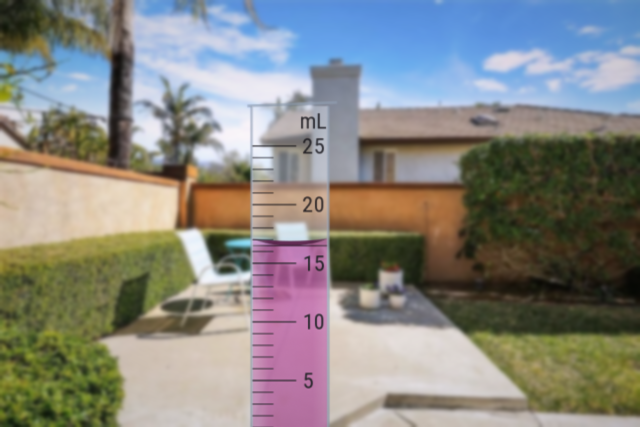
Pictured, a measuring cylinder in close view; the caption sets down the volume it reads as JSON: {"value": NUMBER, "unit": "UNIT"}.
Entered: {"value": 16.5, "unit": "mL"}
